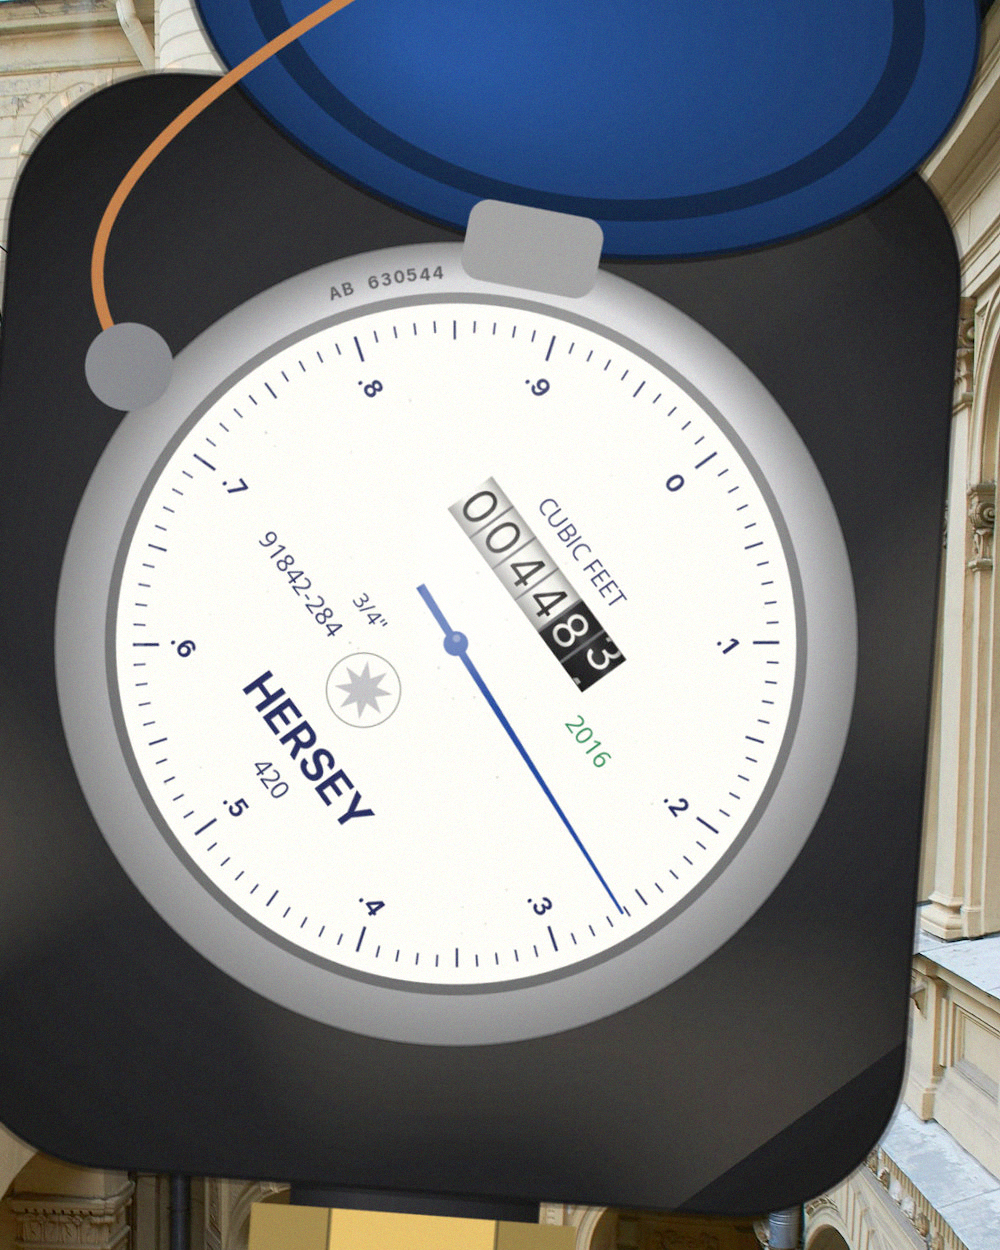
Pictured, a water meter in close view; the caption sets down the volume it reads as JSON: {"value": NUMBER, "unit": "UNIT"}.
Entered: {"value": 4483.26, "unit": "ft³"}
